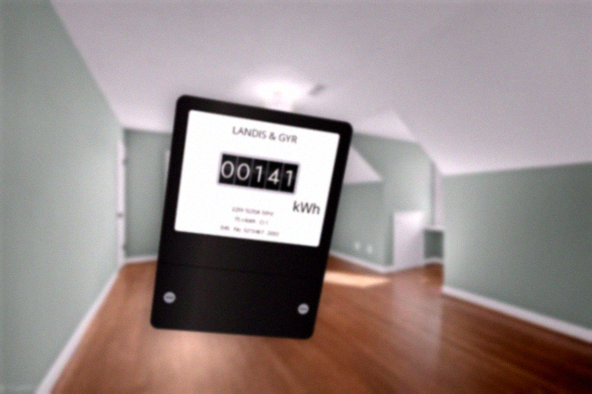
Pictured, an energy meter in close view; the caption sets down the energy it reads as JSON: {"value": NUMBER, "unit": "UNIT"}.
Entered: {"value": 141, "unit": "kWh"}
